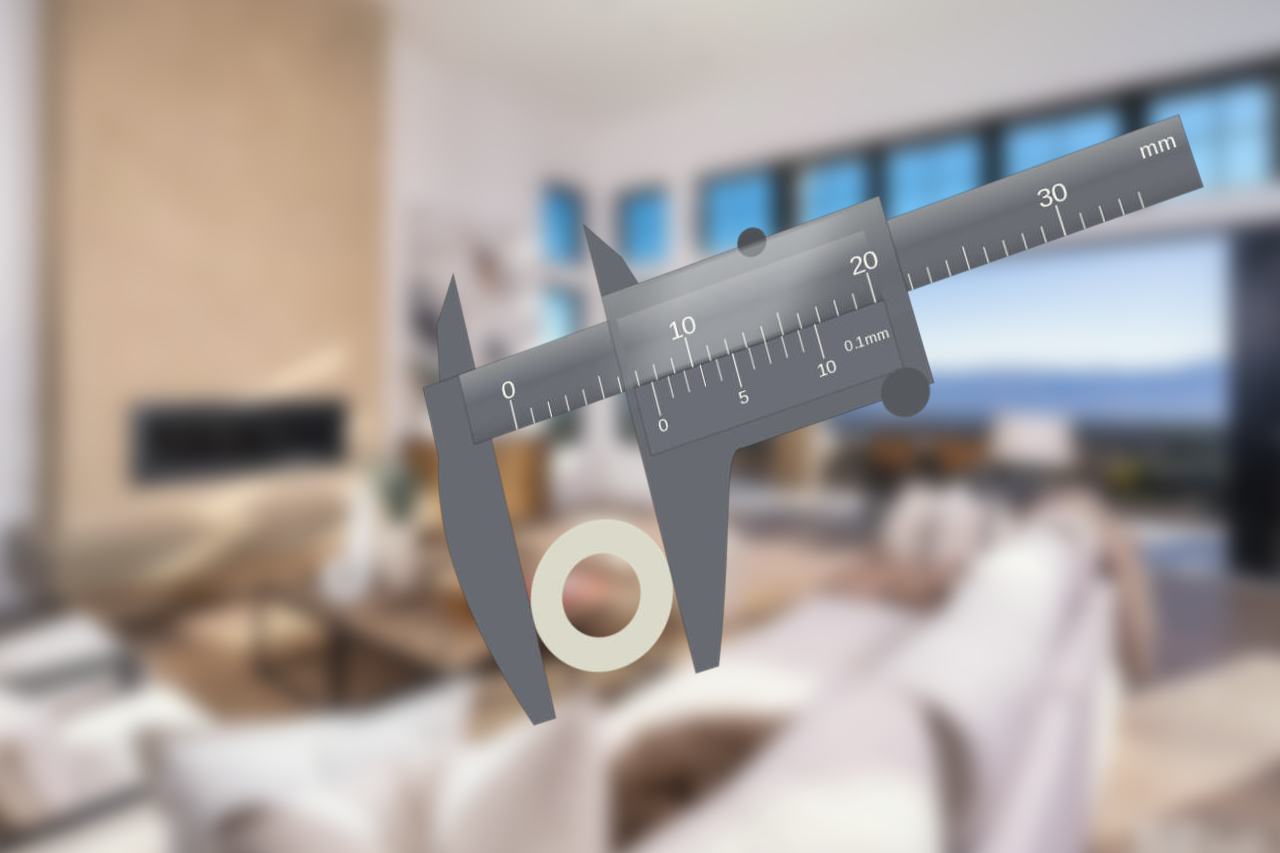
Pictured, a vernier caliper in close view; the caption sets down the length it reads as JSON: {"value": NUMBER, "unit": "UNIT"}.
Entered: {"value": 7.7, "unit": "mm"}
